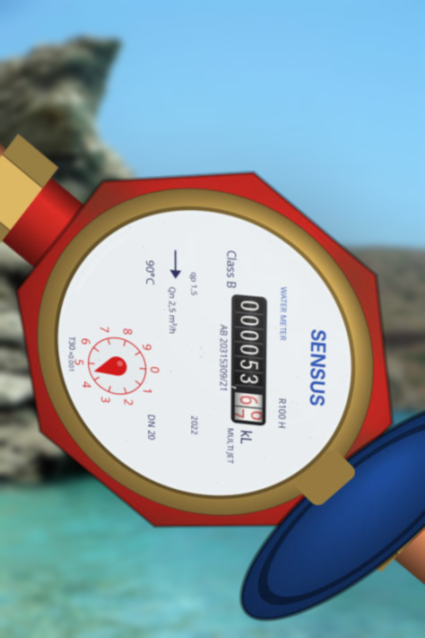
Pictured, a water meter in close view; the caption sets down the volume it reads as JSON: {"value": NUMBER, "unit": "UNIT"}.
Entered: {"value": 53.664, "unit": "kL"}
